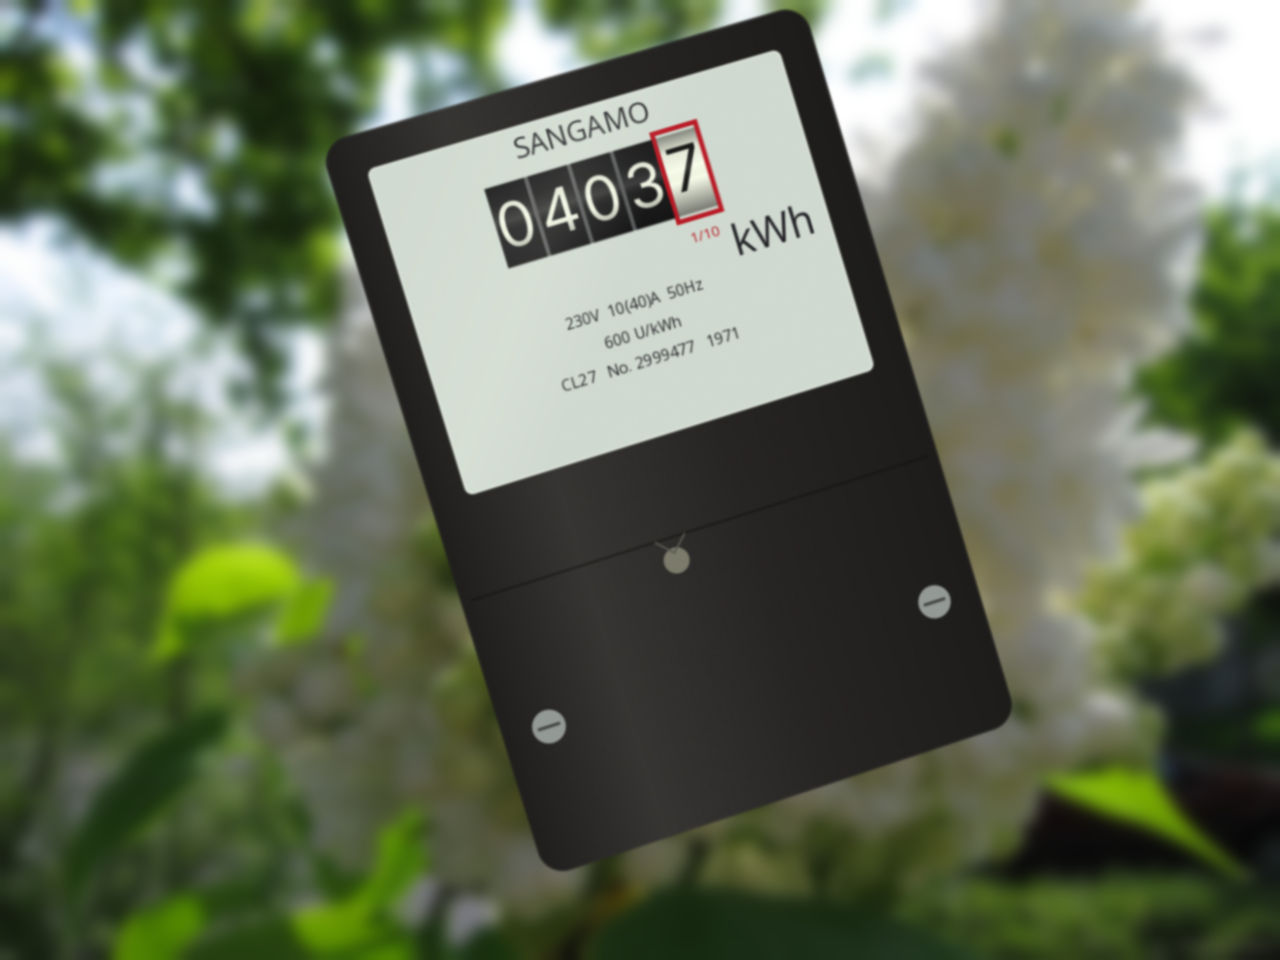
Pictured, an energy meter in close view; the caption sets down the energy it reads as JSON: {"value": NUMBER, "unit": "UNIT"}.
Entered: {"value": 403.7, "unit": "kWh"}
